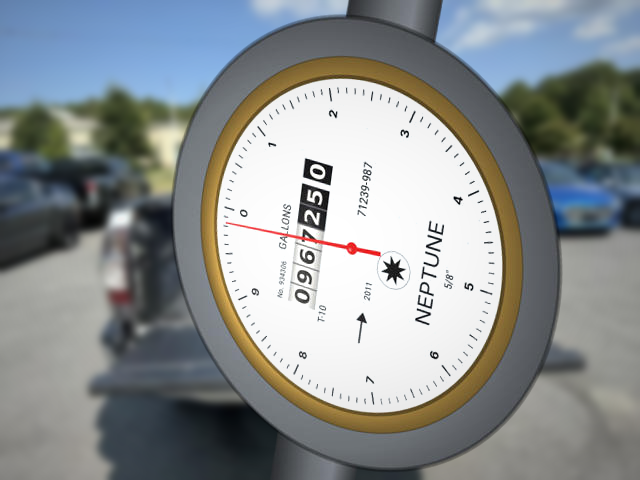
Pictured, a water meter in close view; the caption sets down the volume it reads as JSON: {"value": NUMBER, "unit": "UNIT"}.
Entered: {"value": 967249.8, "unit": "gal"}
